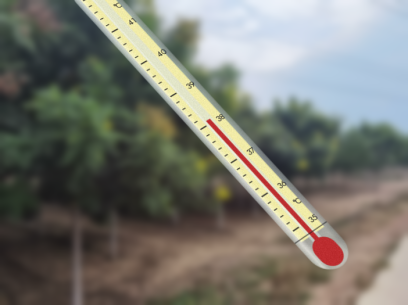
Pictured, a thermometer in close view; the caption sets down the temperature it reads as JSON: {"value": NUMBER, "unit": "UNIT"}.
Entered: {"value": 38.1, "unit": "°C"}
